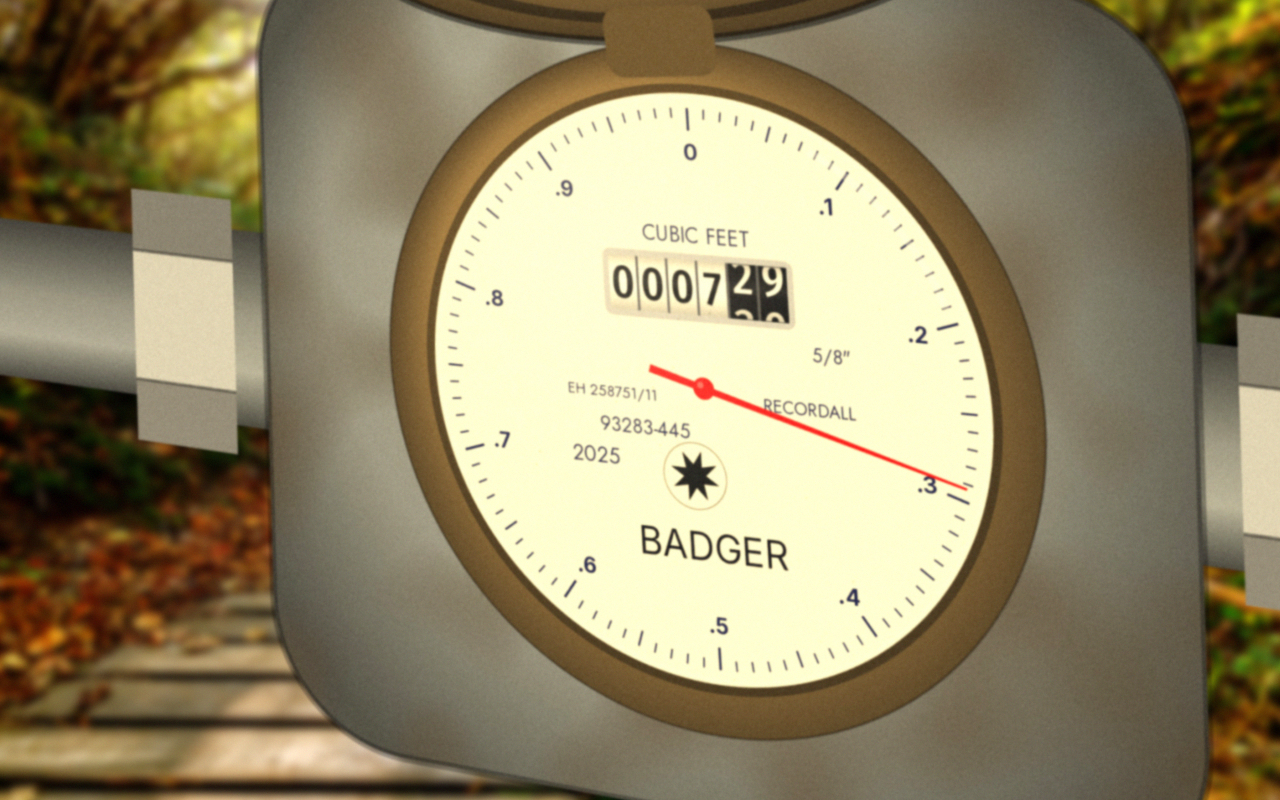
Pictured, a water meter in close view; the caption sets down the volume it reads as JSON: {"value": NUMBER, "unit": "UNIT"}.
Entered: {"value": 729.29, "unit": "ft³"}
